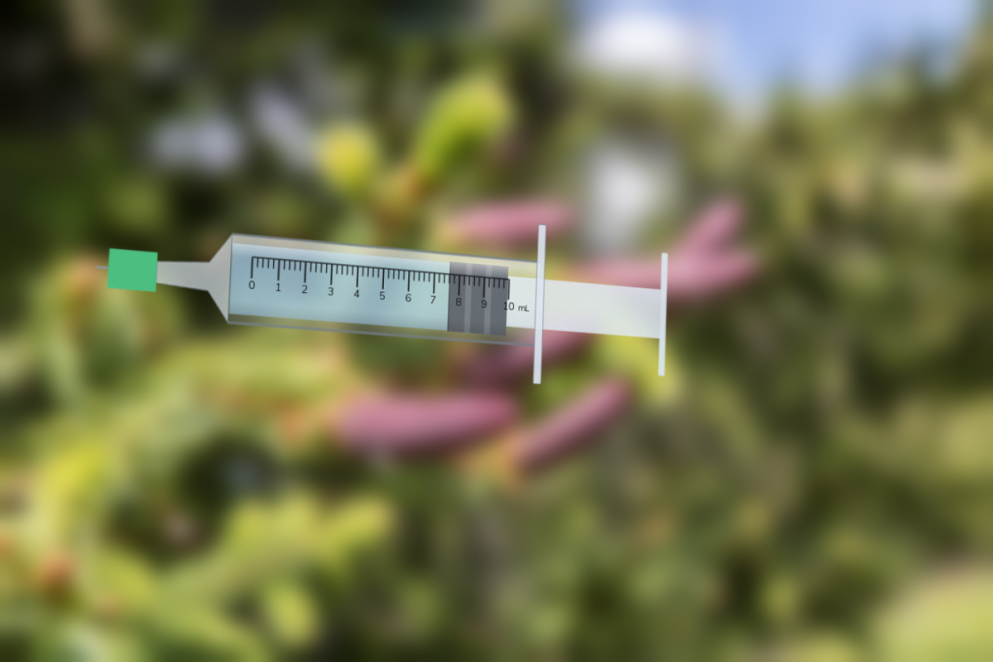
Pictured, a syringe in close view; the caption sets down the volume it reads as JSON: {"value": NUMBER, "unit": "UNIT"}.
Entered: {"value": 7.6, "unit": "mL"}
